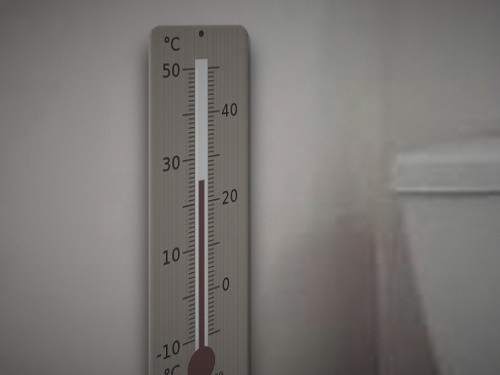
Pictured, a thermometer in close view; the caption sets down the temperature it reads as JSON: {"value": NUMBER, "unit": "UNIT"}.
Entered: {"value": 25, "unit": "°C"}
